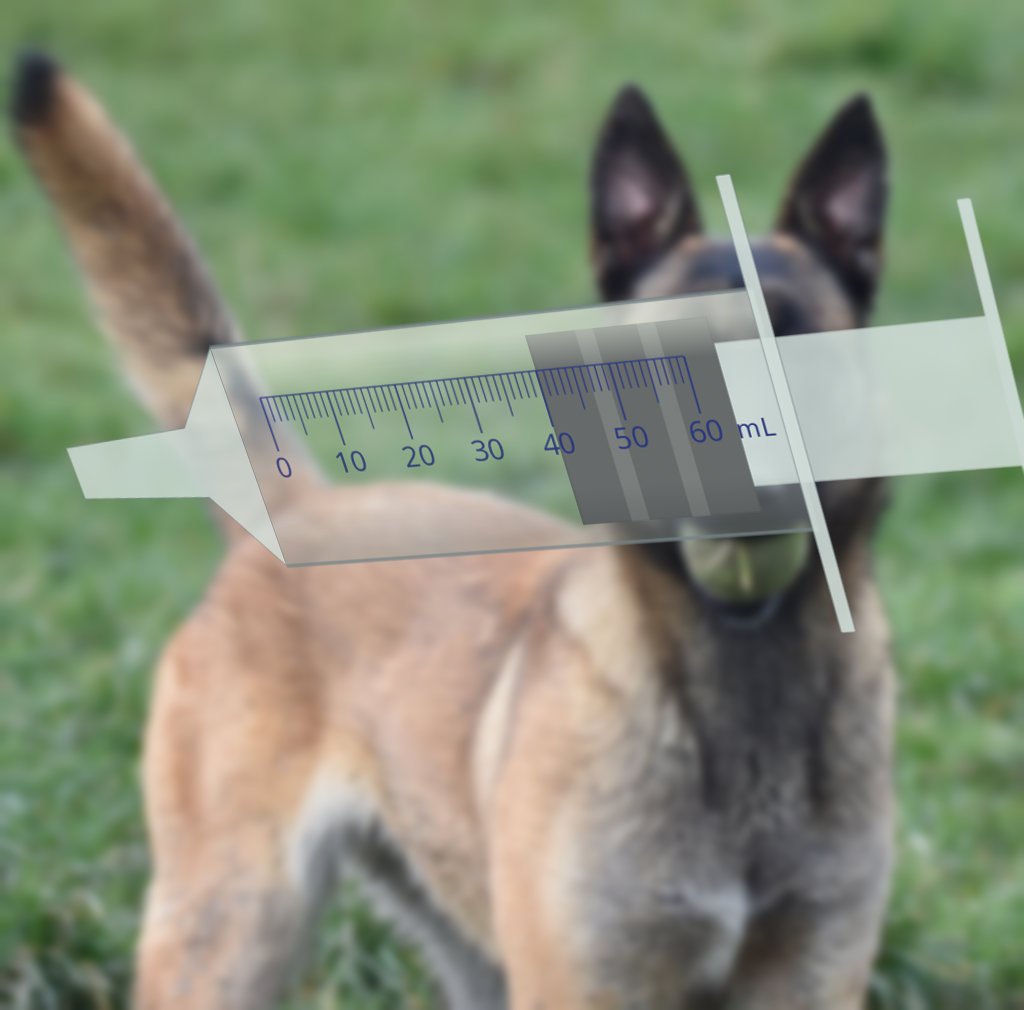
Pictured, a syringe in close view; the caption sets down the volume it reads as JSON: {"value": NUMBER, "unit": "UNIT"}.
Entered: {"value": 40, "unit": "mL"}
